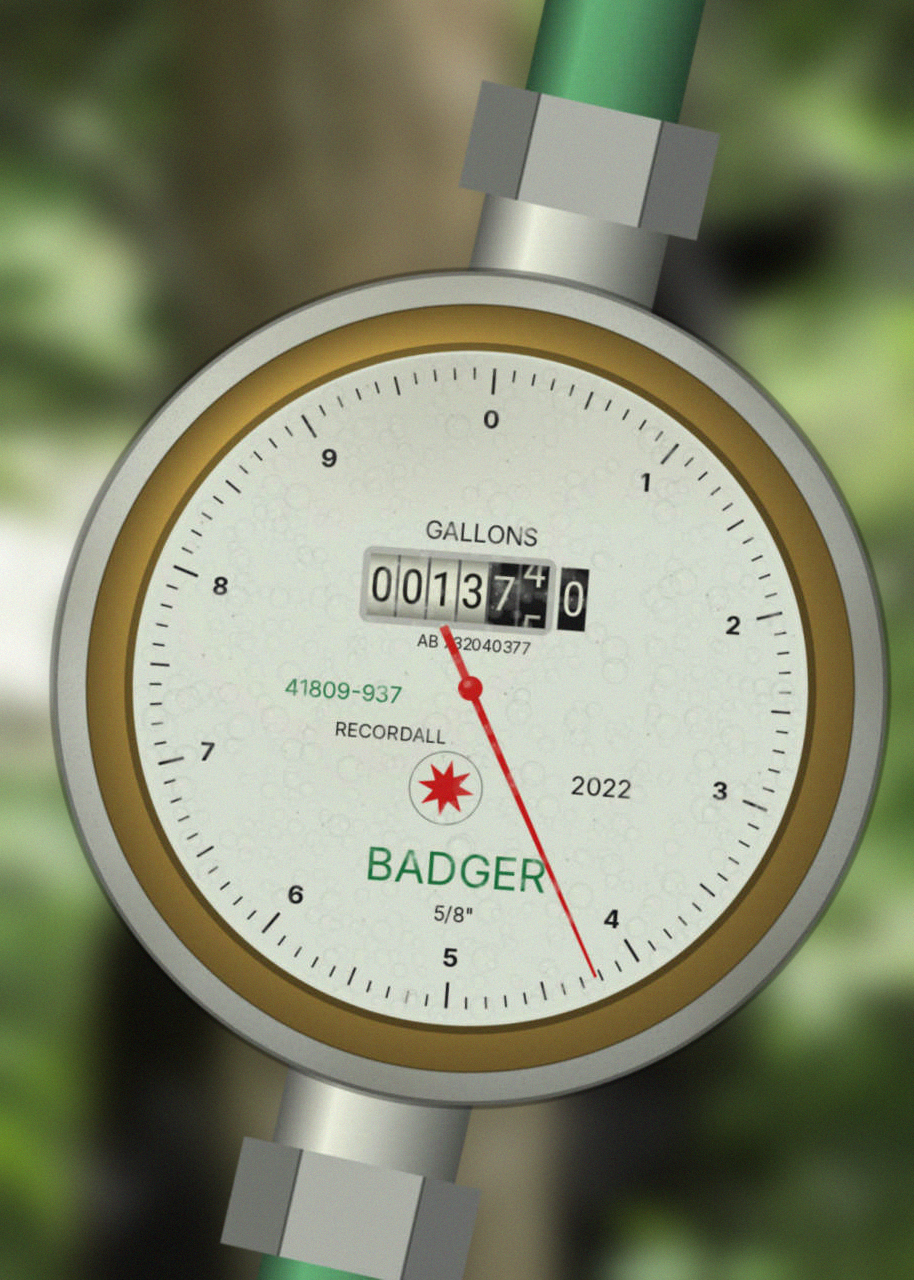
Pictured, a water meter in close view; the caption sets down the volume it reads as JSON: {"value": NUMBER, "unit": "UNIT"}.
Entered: {"value": 13744.2, "unit": "gal"}
